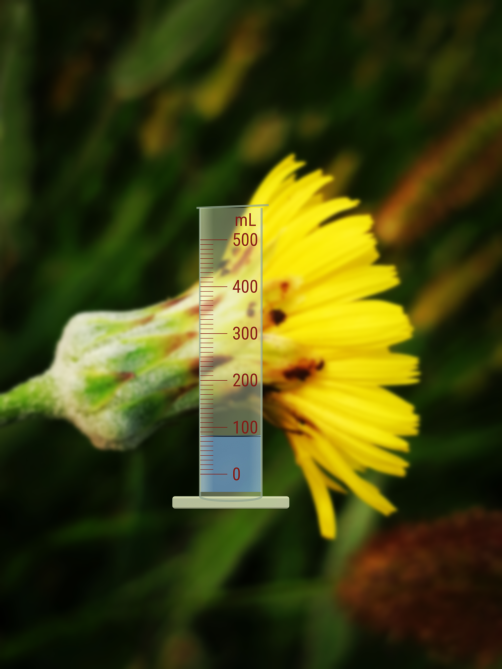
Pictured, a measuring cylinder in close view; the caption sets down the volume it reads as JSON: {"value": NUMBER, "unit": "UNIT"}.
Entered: {"value": 80, "unit": "mL"}
